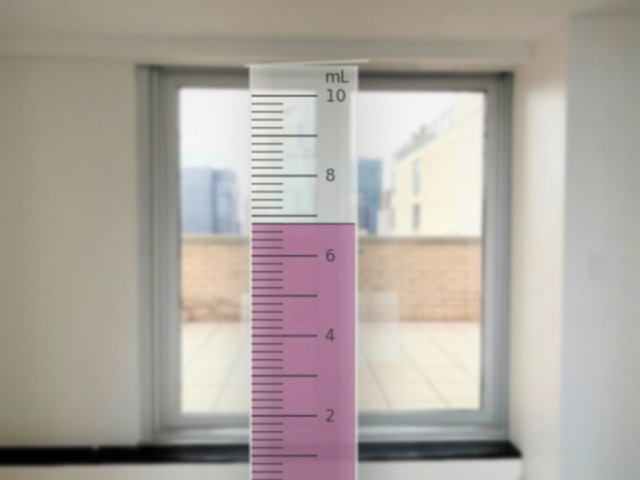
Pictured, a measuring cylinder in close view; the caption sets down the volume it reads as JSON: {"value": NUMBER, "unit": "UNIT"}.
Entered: {"value": 6.8, "unit": "mL"}
